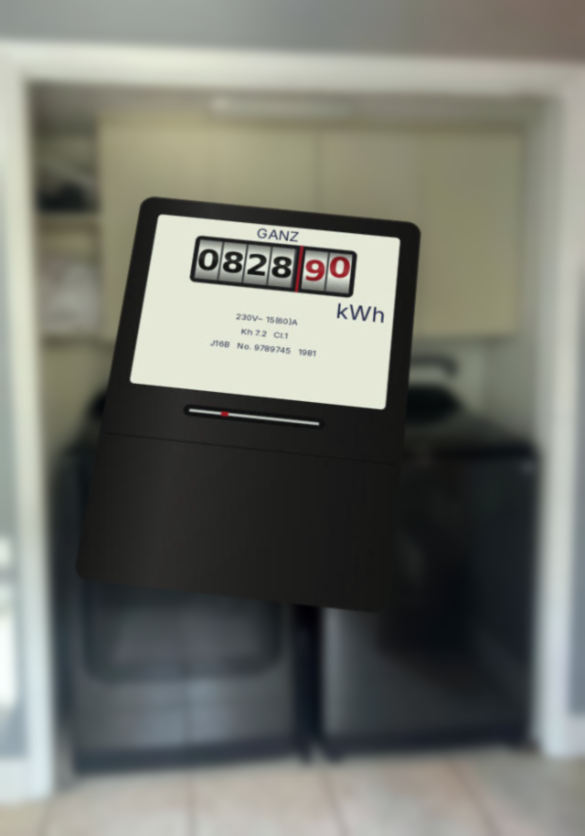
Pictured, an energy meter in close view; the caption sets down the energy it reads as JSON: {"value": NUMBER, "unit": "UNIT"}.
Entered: {"value": 828.90, "unit": "kWh"}
